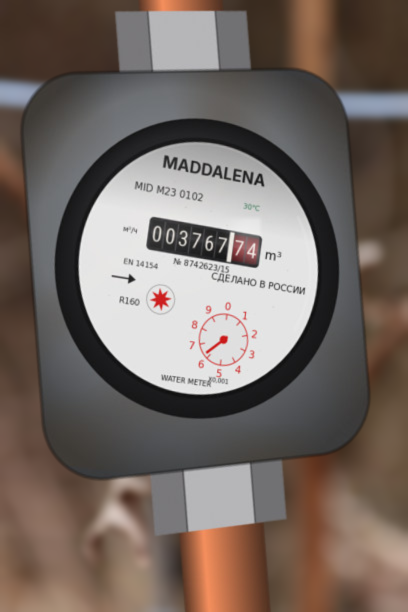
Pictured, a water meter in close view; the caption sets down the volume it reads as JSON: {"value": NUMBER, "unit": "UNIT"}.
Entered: {"value": 3767.746, "unit": "m³"}
